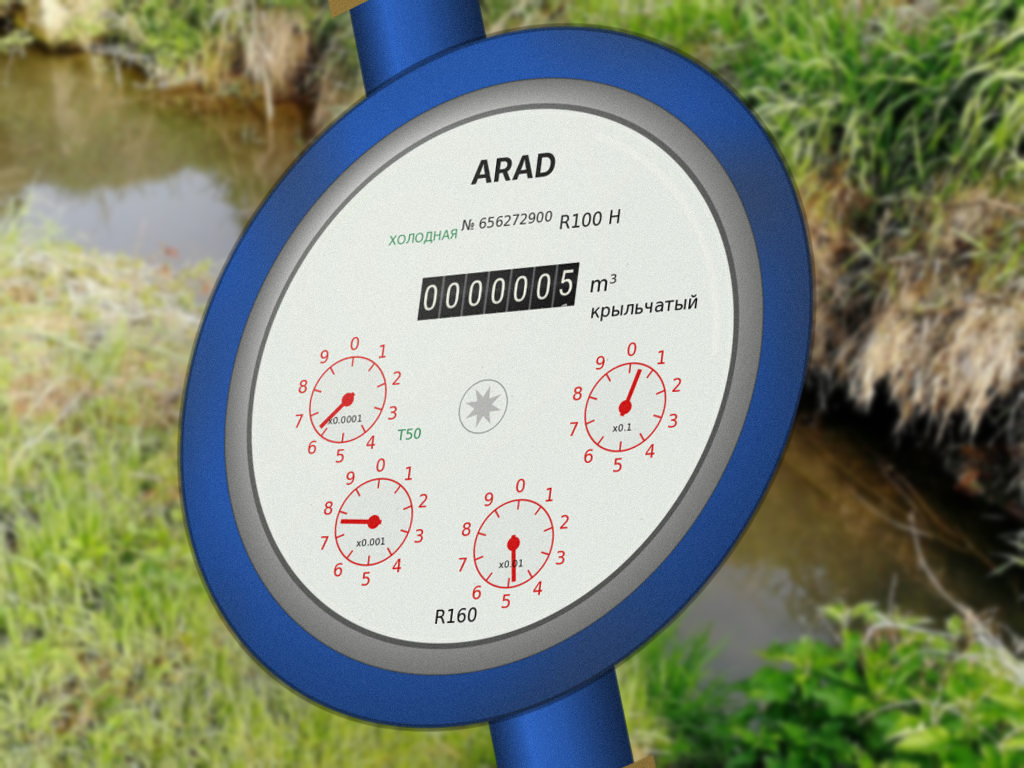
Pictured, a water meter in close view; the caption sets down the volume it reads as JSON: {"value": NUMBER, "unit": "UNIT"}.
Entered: {"value": 5.0476, "unit": "m³"}
